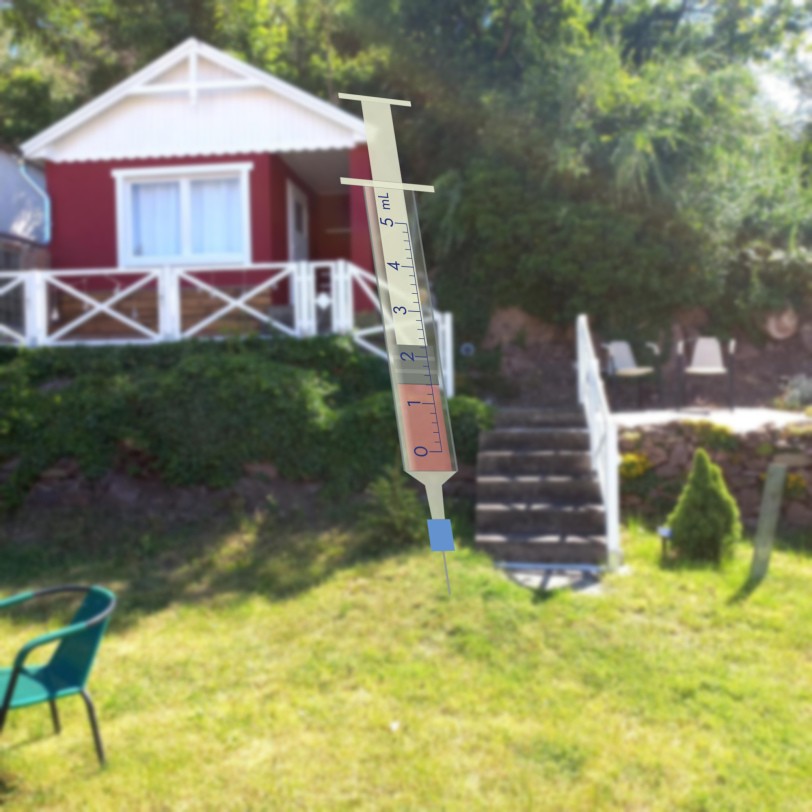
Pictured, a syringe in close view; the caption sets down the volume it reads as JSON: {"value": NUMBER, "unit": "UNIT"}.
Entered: {"value": 1.4, "unit": "mL"}
